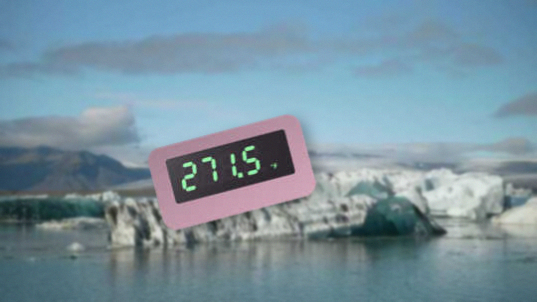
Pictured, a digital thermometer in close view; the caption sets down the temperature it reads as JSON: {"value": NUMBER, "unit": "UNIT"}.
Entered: {"value": 271.5, "unit": "°F"}
